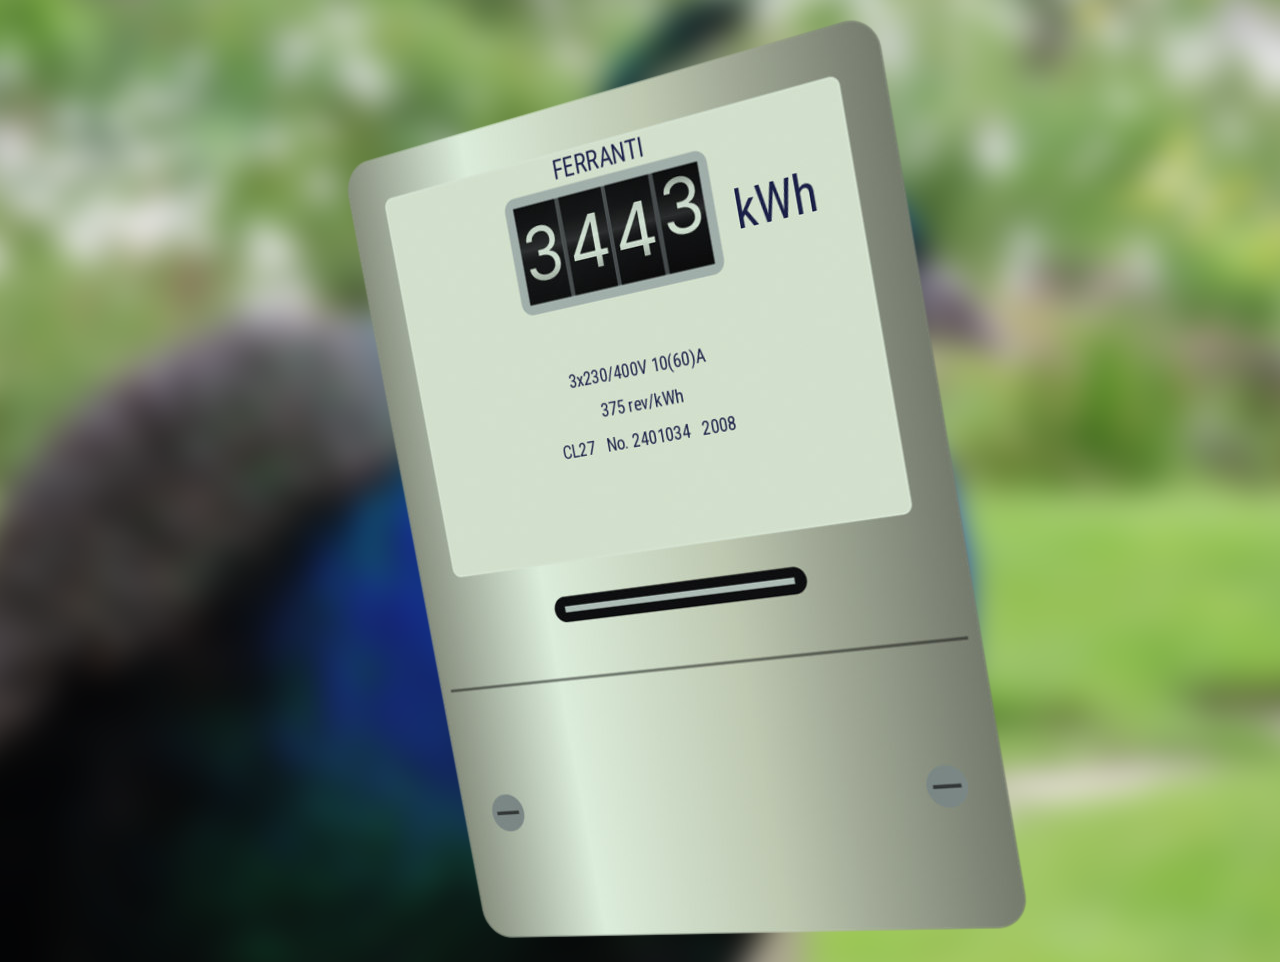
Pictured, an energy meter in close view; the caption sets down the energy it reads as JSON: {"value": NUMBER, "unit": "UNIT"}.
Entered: {"value": 3443, "unit": "kWh"}
